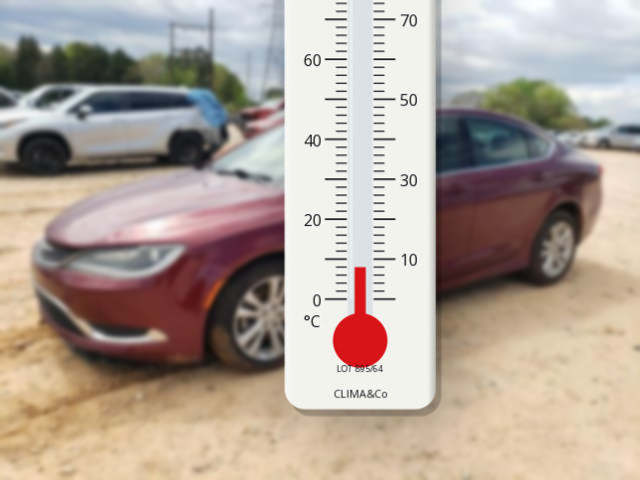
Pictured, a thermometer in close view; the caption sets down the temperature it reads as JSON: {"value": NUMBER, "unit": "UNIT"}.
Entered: {"value": 8, "unit": "°C"}
